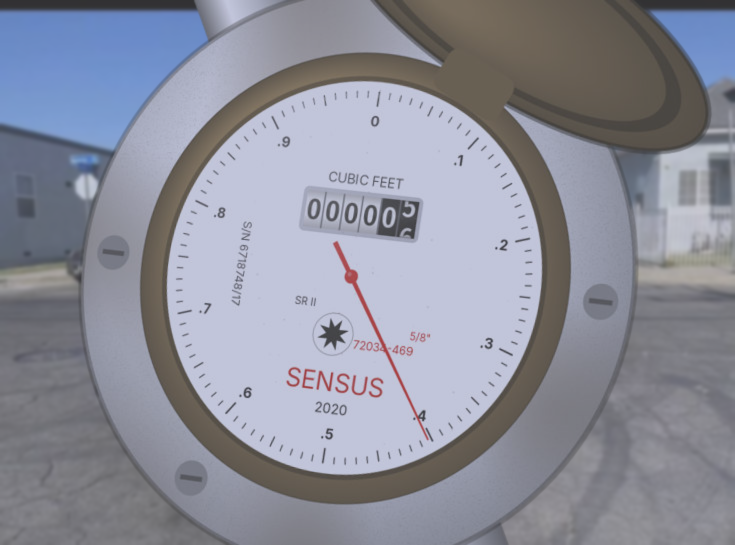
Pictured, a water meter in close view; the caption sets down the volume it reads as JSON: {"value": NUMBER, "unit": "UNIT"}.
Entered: {"value": 5.40, "unit": "ft³"}
